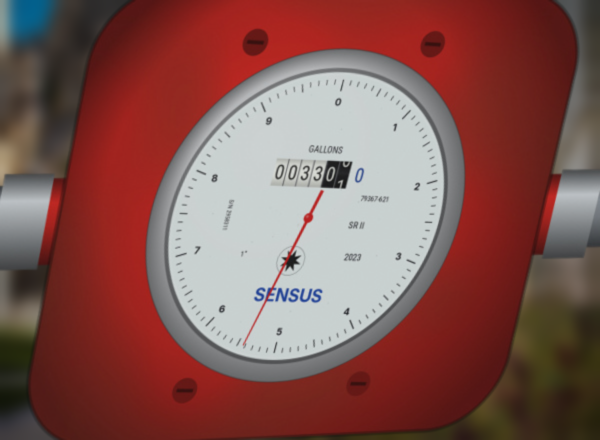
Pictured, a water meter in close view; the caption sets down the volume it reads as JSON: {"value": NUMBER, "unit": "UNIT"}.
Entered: {"value": 33005.4, "unit": "gal"}
